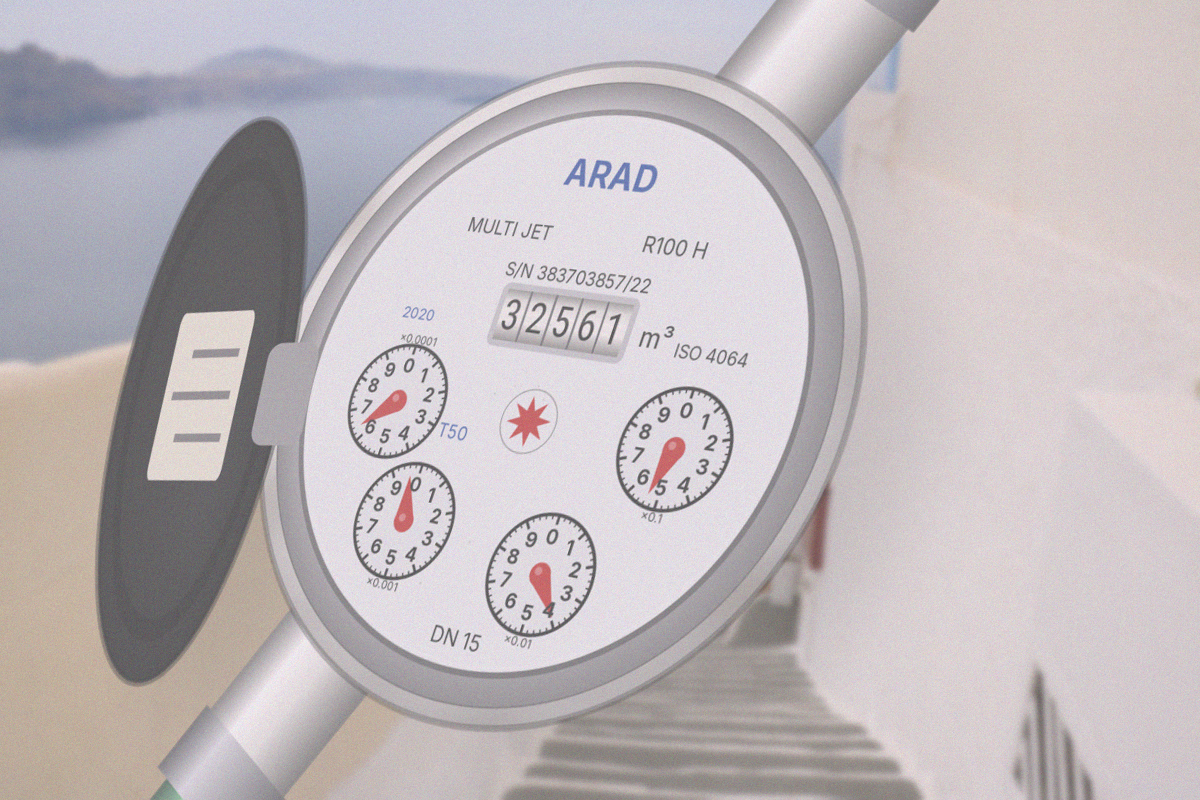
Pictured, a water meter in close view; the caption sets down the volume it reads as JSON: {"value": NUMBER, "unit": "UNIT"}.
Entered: {"value": 32561.5396, "unit": "m³"}
